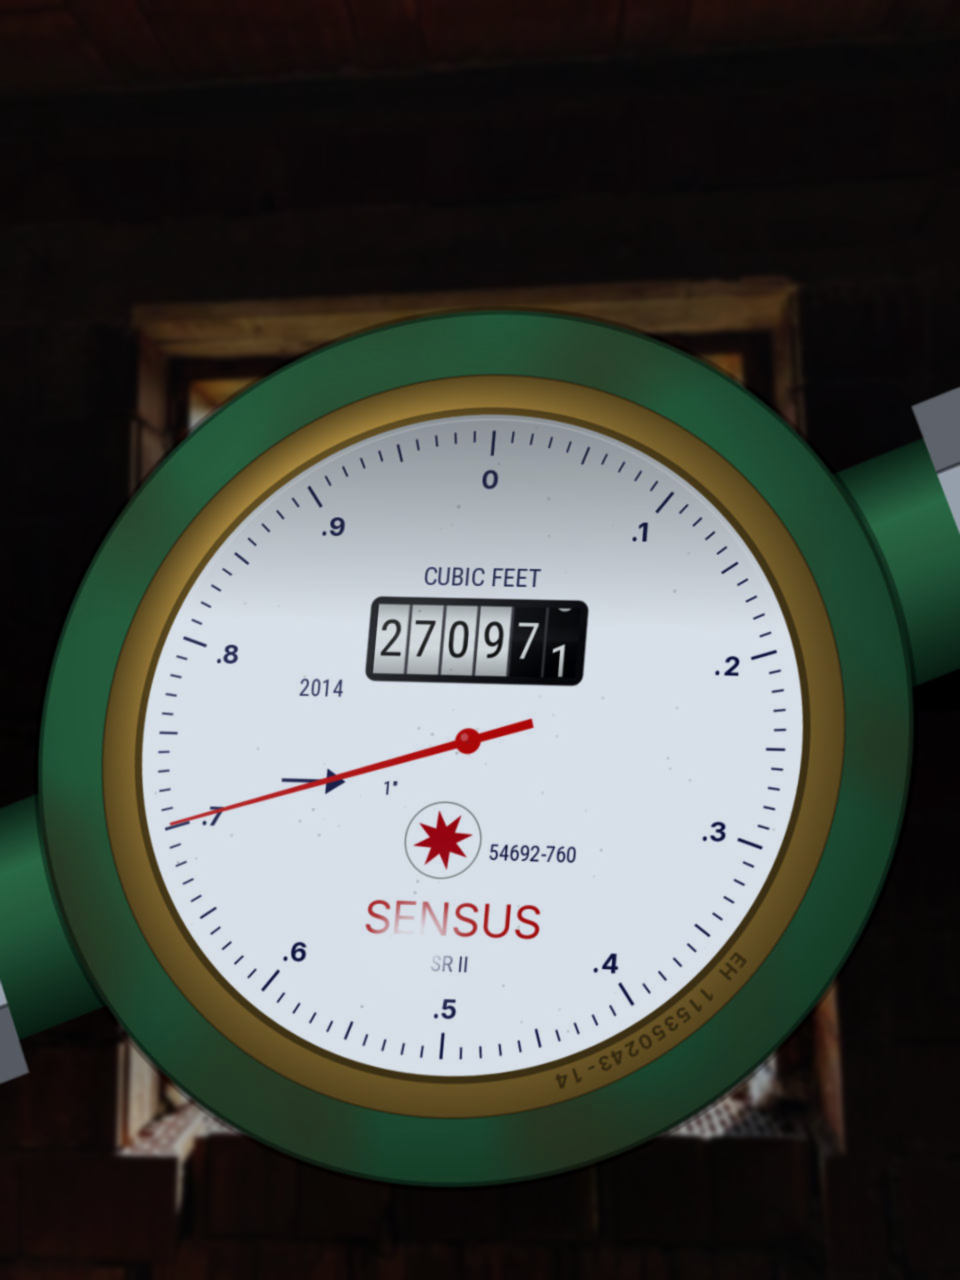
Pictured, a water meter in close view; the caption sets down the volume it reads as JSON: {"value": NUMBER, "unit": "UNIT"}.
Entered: {"value": 270970.70, "unit": "ft³"}
